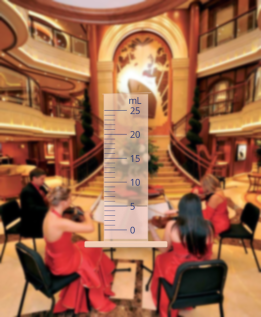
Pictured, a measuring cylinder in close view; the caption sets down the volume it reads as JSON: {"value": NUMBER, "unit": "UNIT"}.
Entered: {"value": 5, "unit": "mL"}
